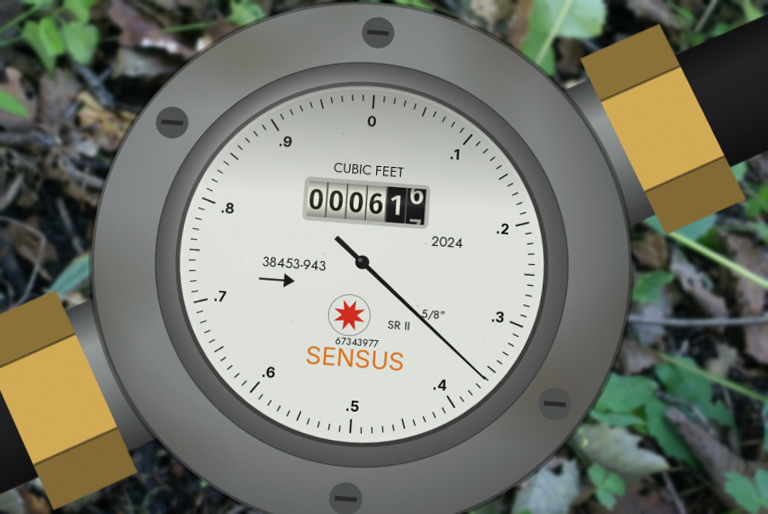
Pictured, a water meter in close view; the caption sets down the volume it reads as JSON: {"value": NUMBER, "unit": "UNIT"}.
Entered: {"value": 616.36, "unit": "ft³"}
